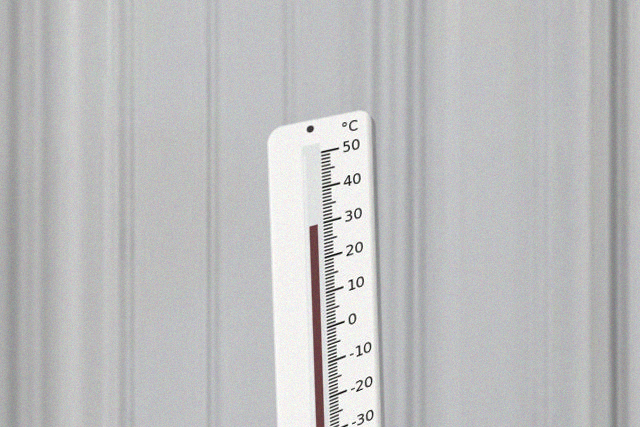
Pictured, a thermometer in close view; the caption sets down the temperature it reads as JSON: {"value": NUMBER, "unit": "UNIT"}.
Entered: {"value": 30, "unit": "°C"}
